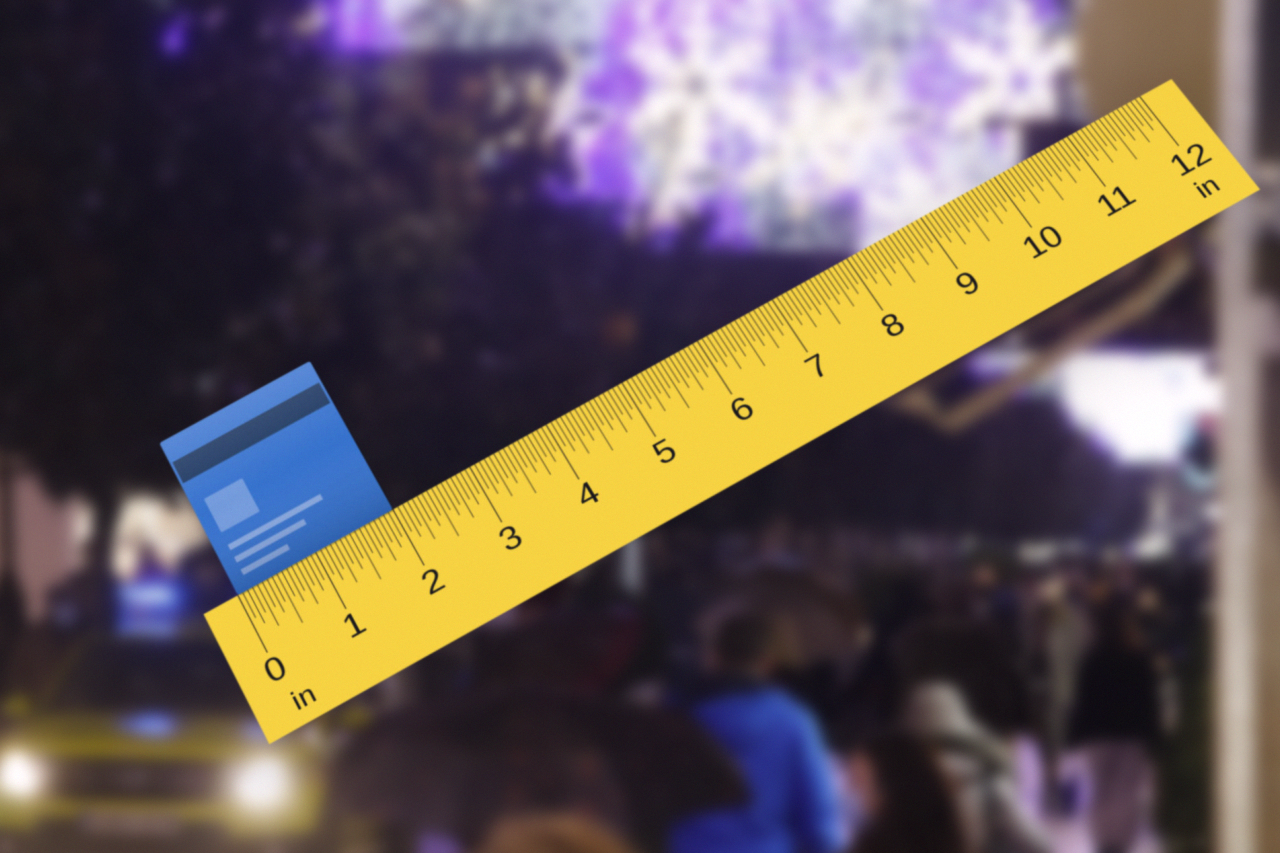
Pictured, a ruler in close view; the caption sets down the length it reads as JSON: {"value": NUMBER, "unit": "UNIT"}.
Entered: {"value": 2, "unit": "in"}
